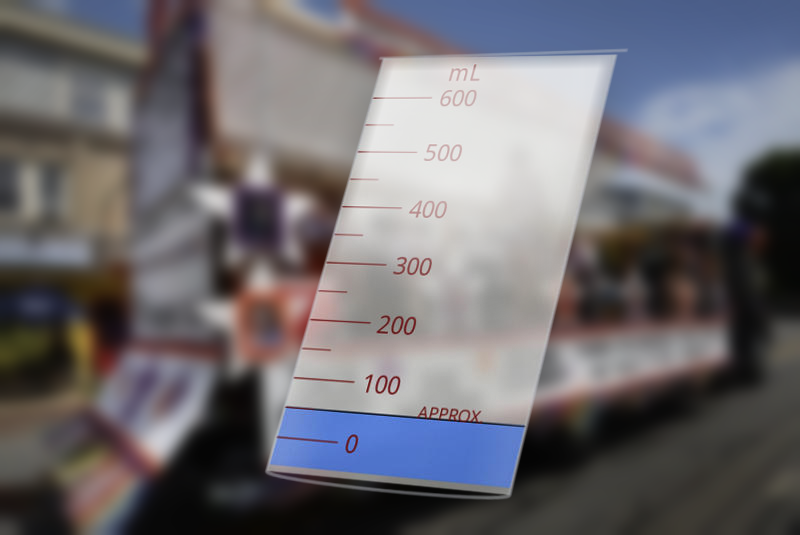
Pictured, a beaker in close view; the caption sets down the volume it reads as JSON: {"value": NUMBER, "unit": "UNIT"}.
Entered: {"value": 50, "unit": "mL"}
